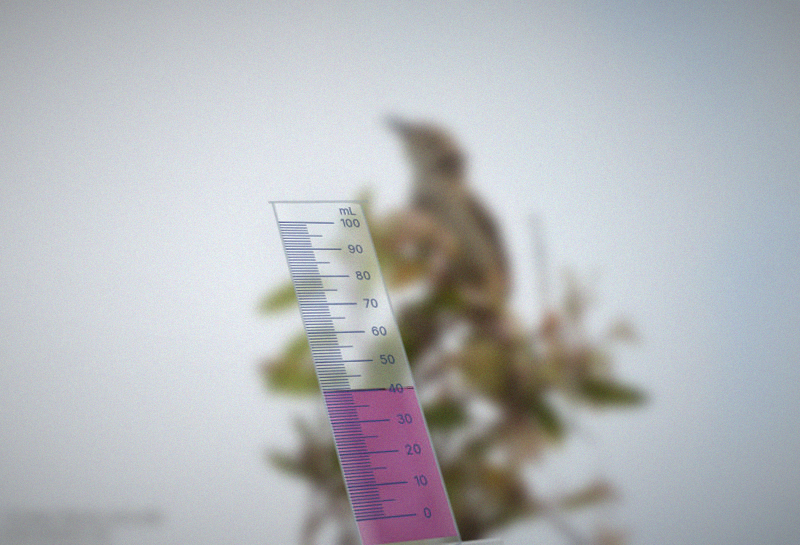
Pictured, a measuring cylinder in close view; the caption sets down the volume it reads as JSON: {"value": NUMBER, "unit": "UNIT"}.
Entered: {"value": 40, "unit": "mL"}
